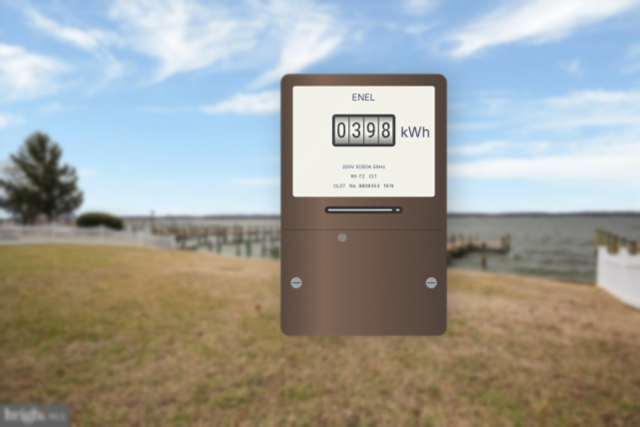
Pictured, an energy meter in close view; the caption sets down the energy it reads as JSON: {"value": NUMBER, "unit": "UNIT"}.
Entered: {"value": 398, "unit": "kWh"}
